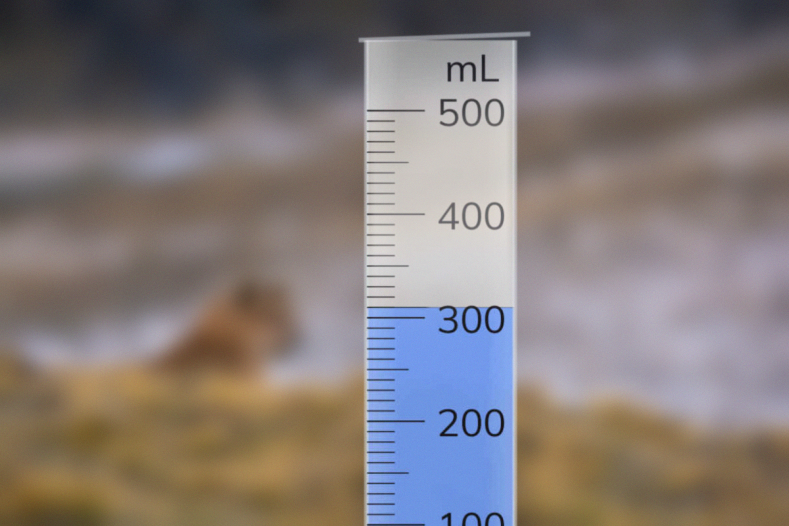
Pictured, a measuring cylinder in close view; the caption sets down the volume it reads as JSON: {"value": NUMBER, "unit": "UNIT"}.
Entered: {"value": 310, "unit": "mL"}
